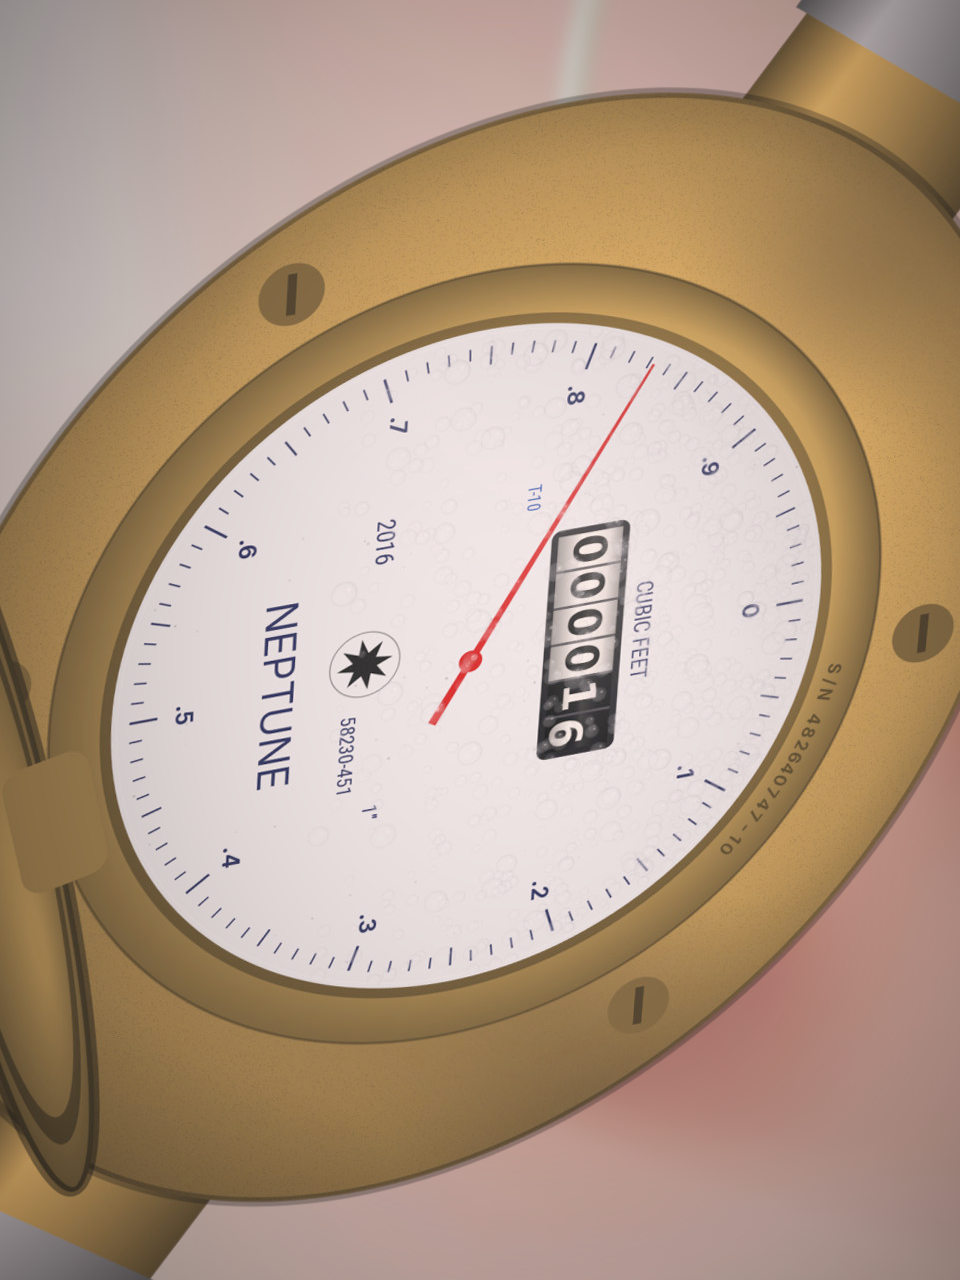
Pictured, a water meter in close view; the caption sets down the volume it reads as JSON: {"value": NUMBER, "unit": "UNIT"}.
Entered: {"value": 15.83, "unit": "ft³"}
